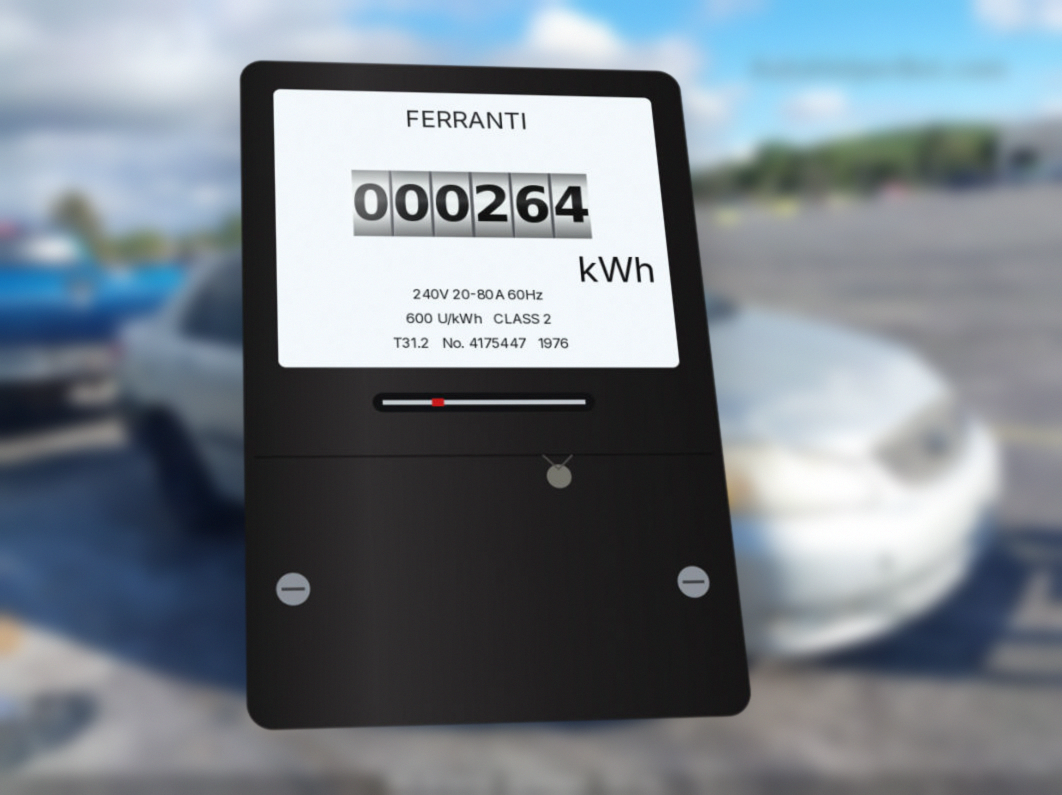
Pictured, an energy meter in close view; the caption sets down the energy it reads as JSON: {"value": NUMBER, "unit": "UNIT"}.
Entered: {"value": 264, "unit": "kWh"}
